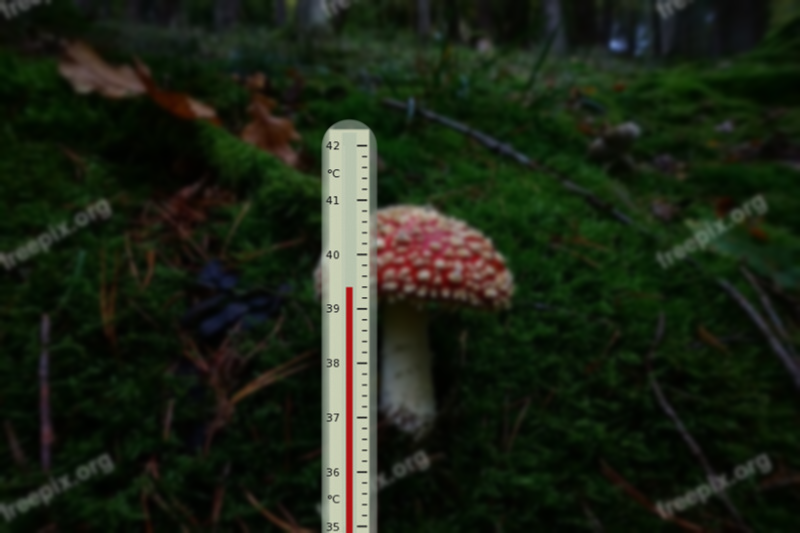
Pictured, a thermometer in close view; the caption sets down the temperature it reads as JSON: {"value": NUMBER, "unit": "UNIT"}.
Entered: {"value": 39.4, "unit": "°C"}
